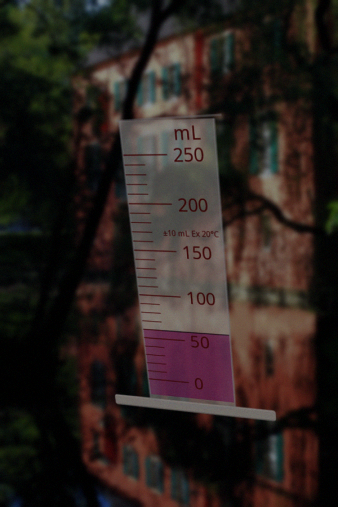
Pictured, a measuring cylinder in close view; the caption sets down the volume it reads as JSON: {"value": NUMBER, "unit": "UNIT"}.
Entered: {"value": 60, "unit": "mL"}
